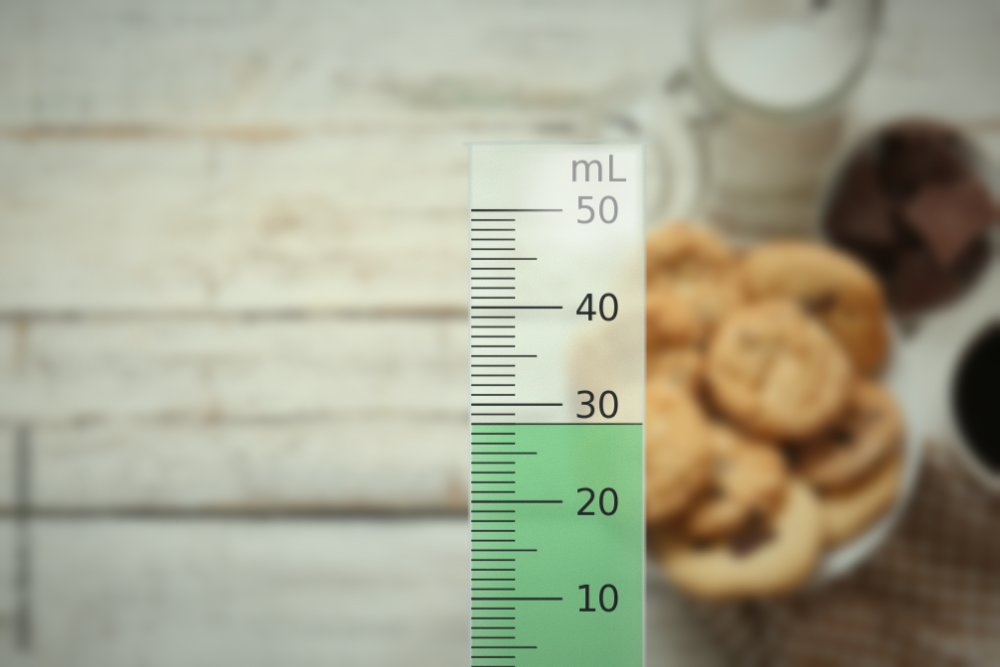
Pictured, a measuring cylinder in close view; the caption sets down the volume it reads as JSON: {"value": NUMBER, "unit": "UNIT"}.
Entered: {"value": 28, "unit": "mL"}
